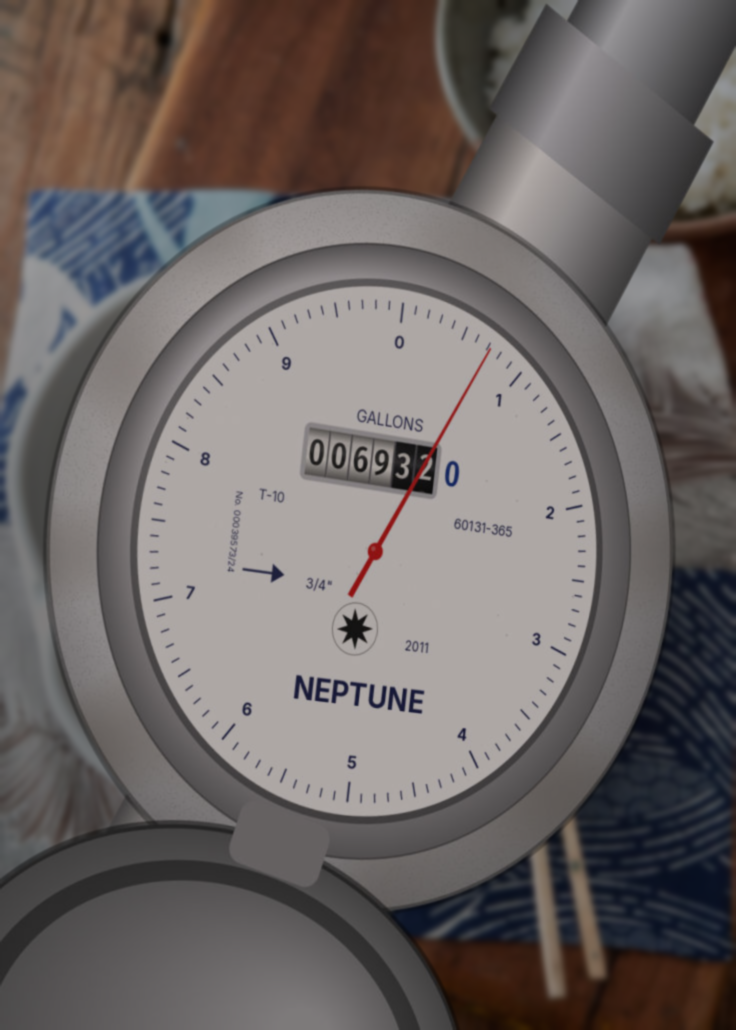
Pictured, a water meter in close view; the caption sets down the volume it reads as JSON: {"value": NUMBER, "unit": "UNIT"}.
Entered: {"value": 69320.7, "unit": "gal"}
